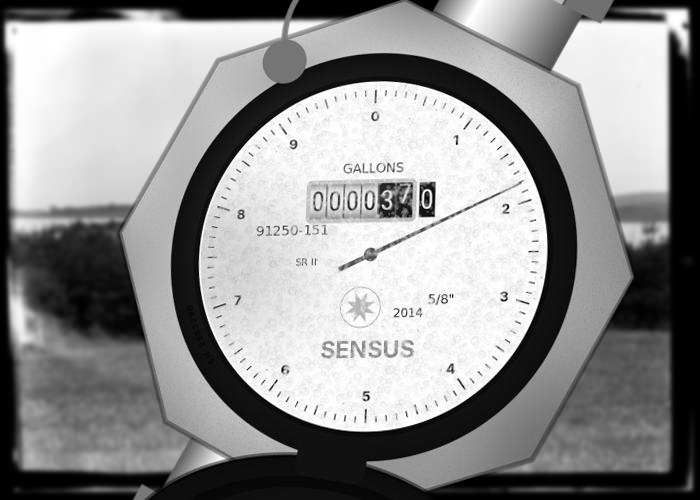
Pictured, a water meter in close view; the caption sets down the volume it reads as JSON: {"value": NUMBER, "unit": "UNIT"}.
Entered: {"value": 371.8, "unit": "gal"}
